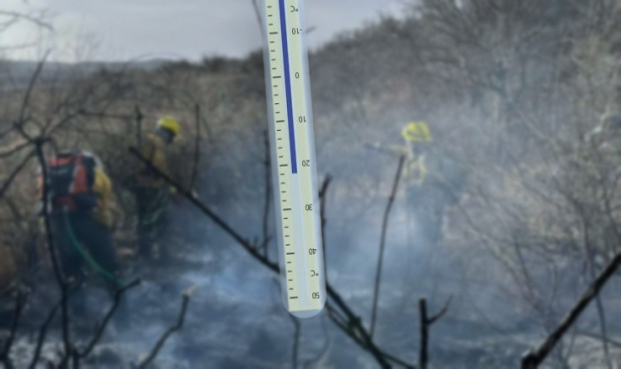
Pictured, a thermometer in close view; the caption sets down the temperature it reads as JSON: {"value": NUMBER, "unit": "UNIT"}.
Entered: {"value": 22, "unit": "°C"}
